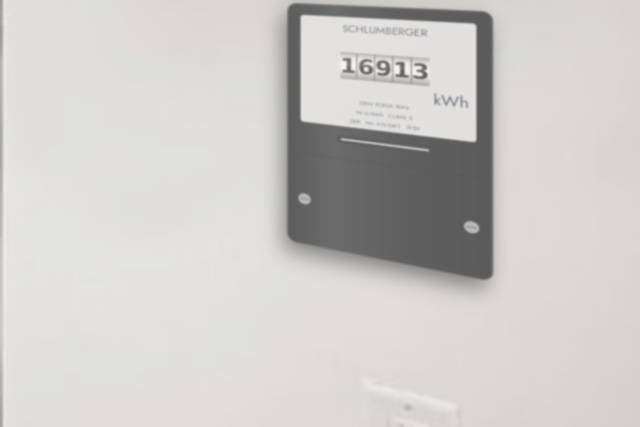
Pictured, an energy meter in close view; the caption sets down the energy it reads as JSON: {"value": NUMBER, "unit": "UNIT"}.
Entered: {"value": 16913, "unit": "kWh"}
